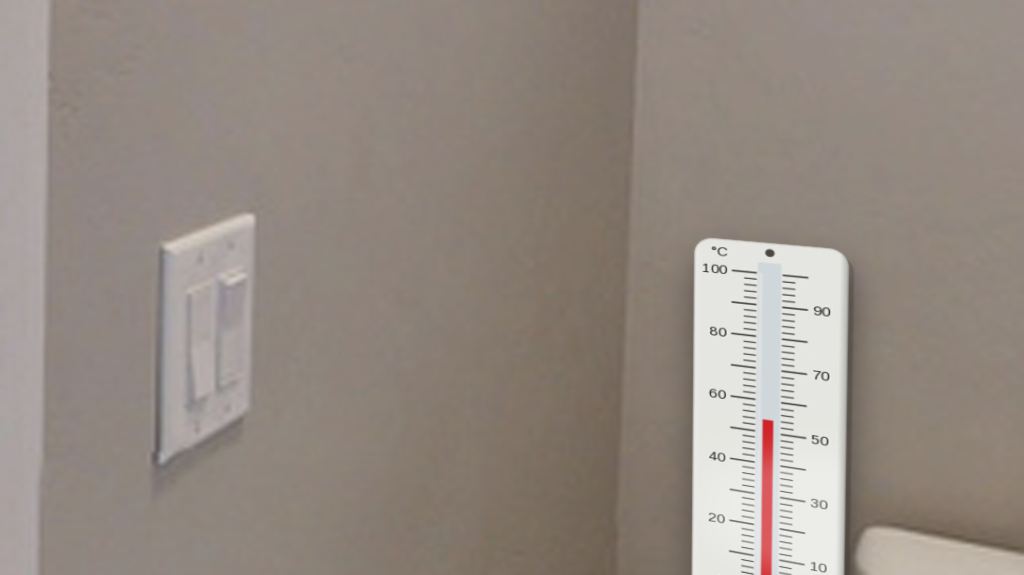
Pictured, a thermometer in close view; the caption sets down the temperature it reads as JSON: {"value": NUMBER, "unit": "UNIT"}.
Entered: {"value": 54, "unit": "°C"}
